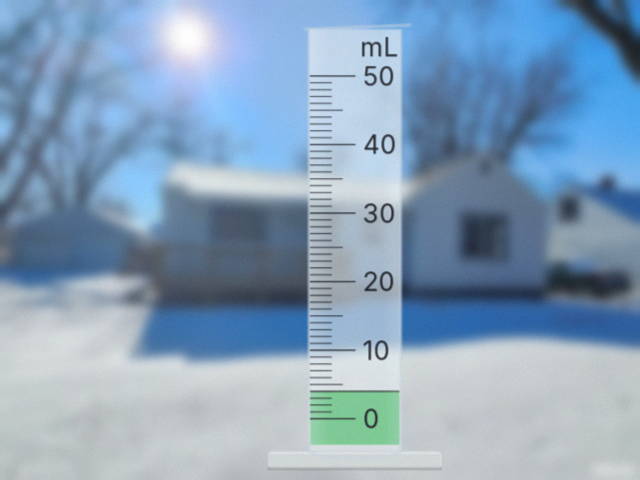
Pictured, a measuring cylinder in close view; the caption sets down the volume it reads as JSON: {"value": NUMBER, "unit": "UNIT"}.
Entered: {"value": 4, "unit": "mL"}
